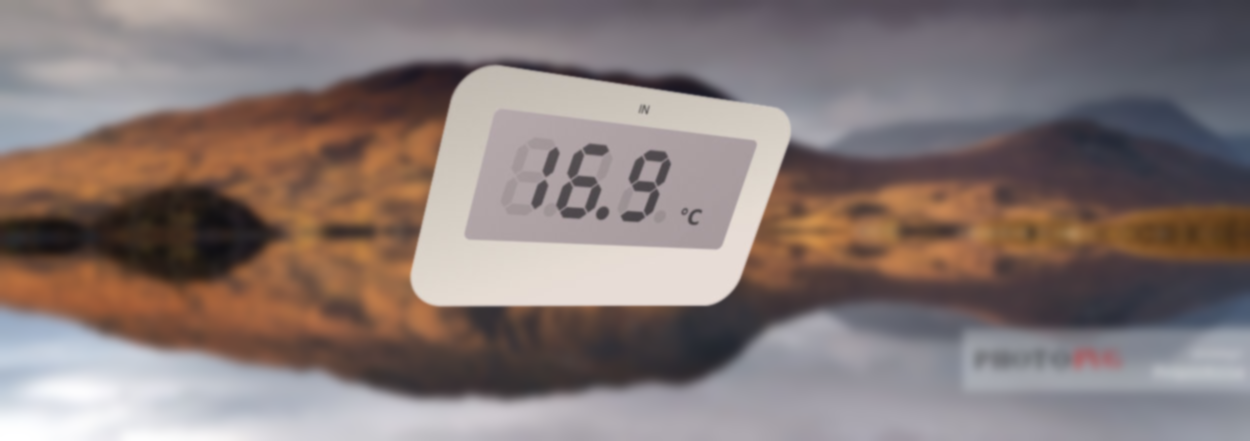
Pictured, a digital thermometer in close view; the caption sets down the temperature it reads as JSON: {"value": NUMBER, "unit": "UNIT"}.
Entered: {"value": 16.9, "unit": "°C"}
